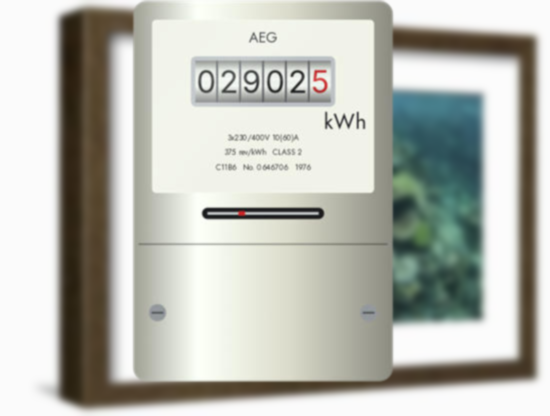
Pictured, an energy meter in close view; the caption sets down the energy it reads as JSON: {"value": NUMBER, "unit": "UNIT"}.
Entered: {"value": 2902.5, "unit": "kWh"}
